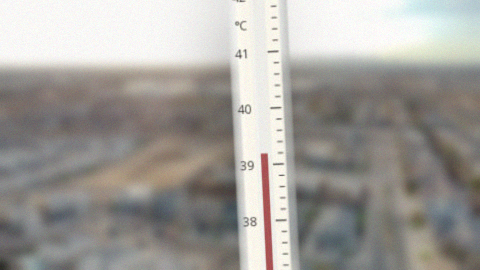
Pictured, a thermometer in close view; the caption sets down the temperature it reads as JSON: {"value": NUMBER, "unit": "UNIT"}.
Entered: {"value": 39.2, "unit": "°C"}
